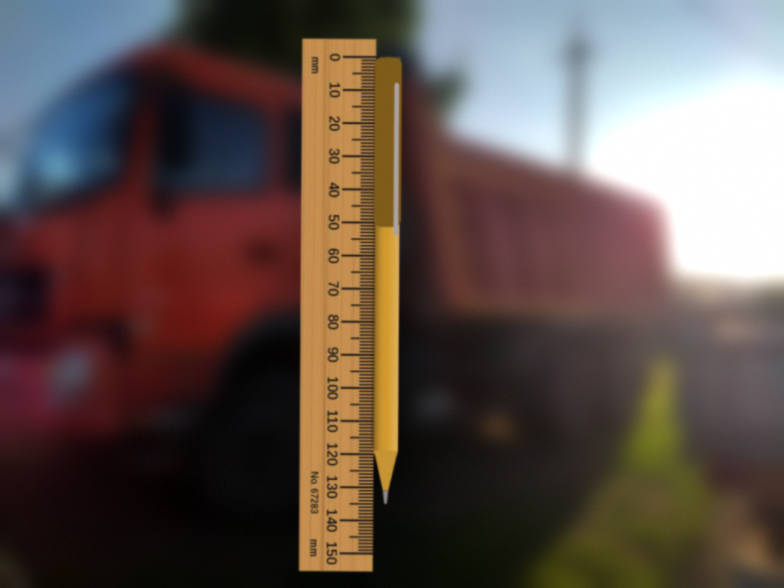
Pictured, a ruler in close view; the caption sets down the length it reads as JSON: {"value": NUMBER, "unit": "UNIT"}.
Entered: {"value": 135, "unit": "mm"}
